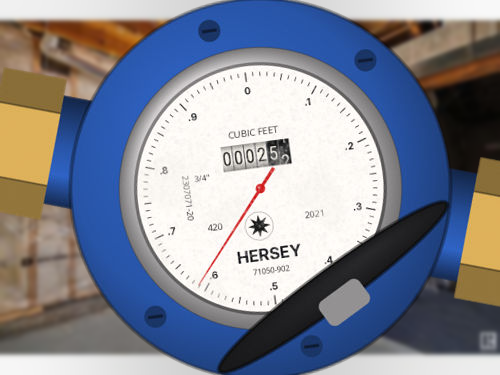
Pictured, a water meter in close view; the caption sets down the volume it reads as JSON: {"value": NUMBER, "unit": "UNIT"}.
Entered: {"value": 251.61, "unit": "ft³"}
